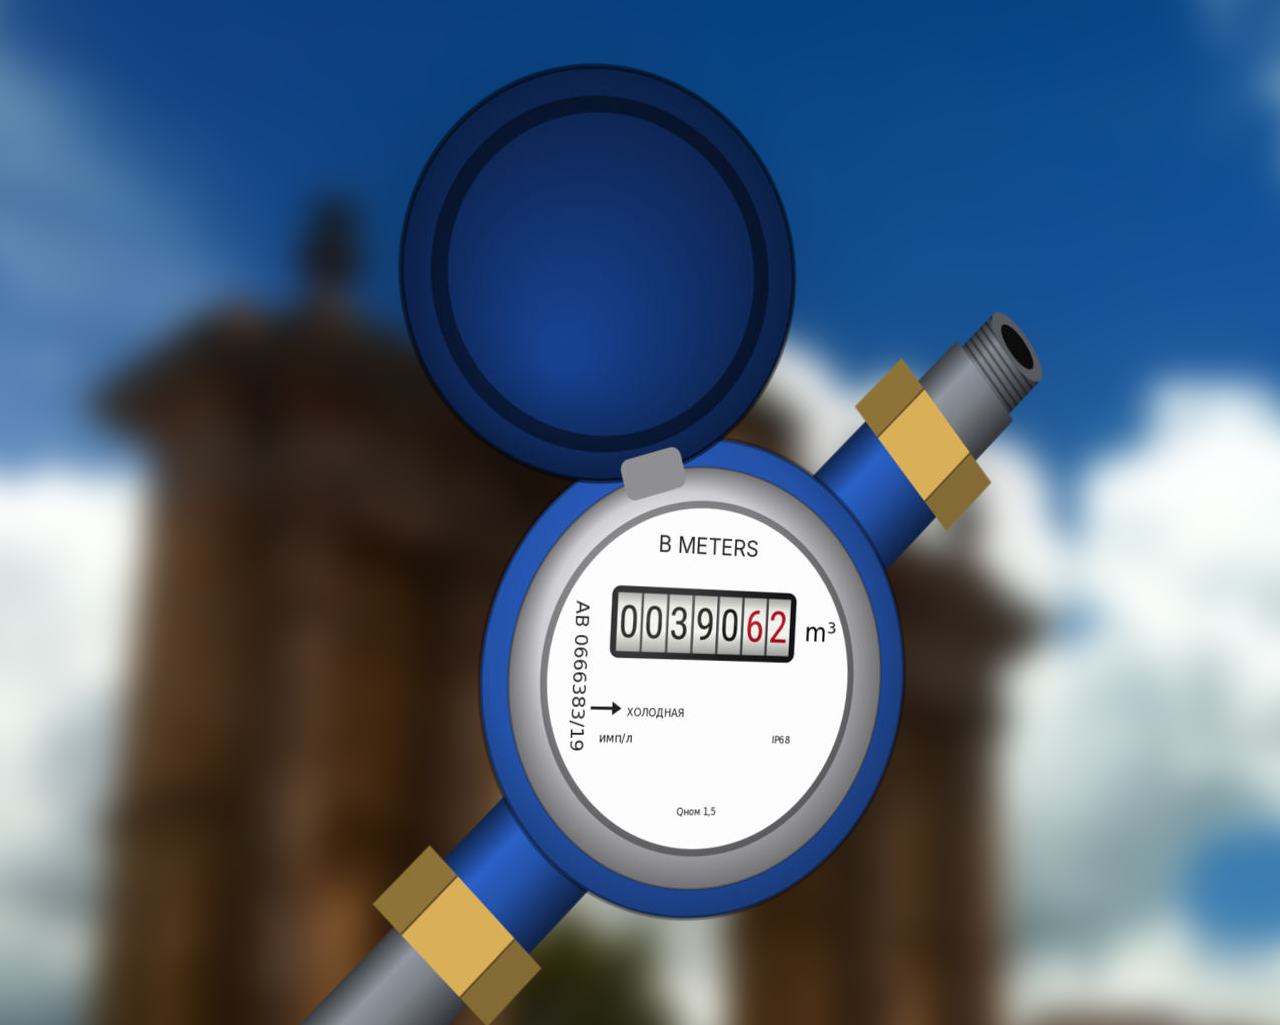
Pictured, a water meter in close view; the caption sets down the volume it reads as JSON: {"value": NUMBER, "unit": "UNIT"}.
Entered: {"value": 390.62, "unit": "m³"}
